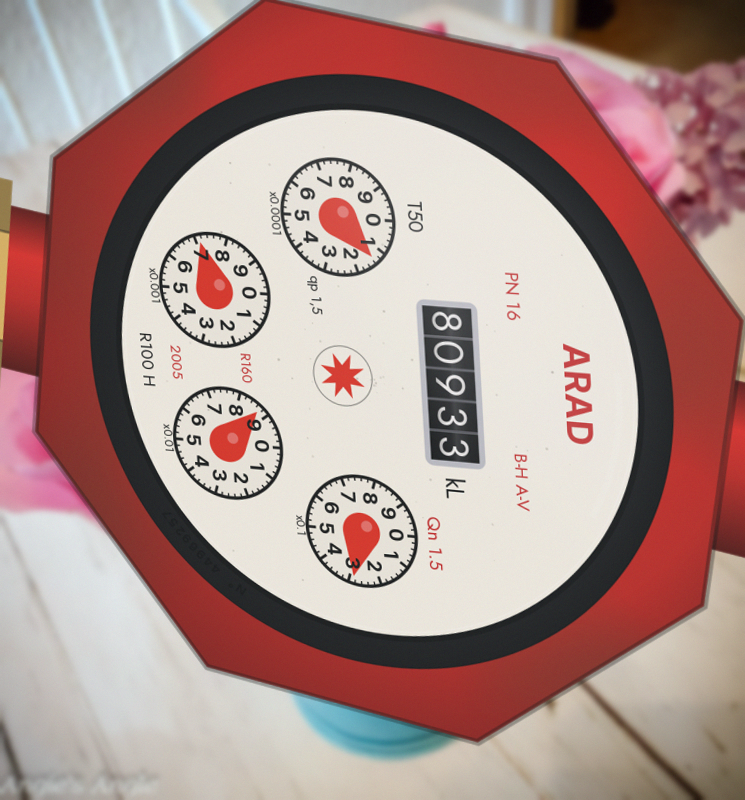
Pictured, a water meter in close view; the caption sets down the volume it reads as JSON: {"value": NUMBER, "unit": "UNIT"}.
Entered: {"value": 80933.2871, "unit": "kL"}
